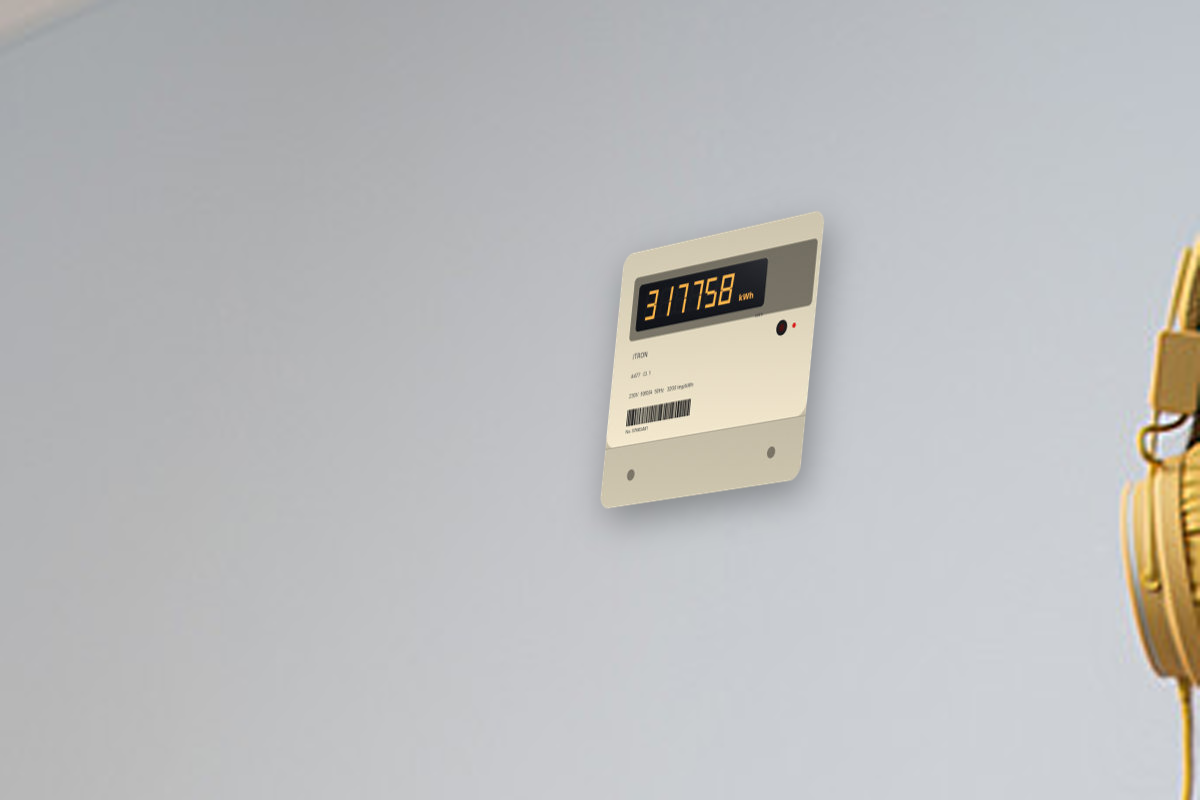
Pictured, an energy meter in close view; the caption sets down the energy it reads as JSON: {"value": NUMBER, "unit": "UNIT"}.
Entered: {"value": 317758, "unit": "kWh"}
